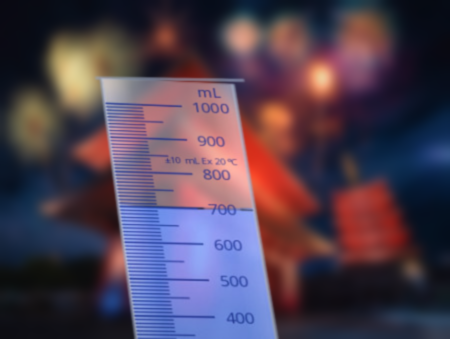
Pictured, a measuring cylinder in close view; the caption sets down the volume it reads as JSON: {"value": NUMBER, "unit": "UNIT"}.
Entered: {"value": 700, "unit": "mL"}
